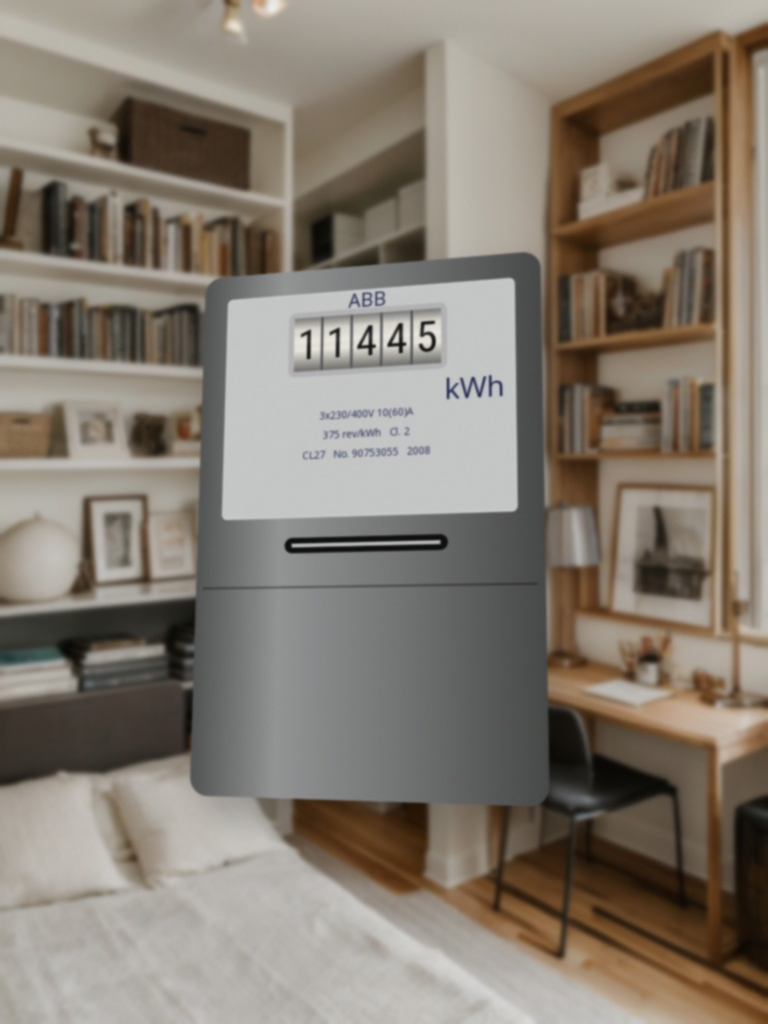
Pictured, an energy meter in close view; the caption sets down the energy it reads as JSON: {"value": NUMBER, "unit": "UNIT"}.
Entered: {"value": 11445, "unit": "kWh"}
